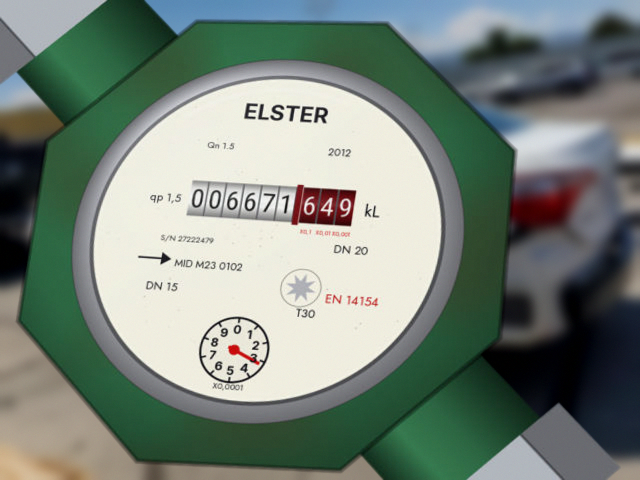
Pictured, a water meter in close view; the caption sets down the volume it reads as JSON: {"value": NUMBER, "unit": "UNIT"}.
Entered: {"value": 6671.6493, "unit": "kL"}
